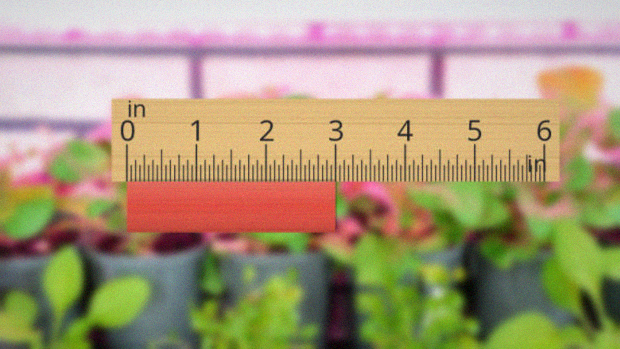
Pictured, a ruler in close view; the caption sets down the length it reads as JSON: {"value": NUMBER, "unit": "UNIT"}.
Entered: {"value": 3, "unit": "in"}
